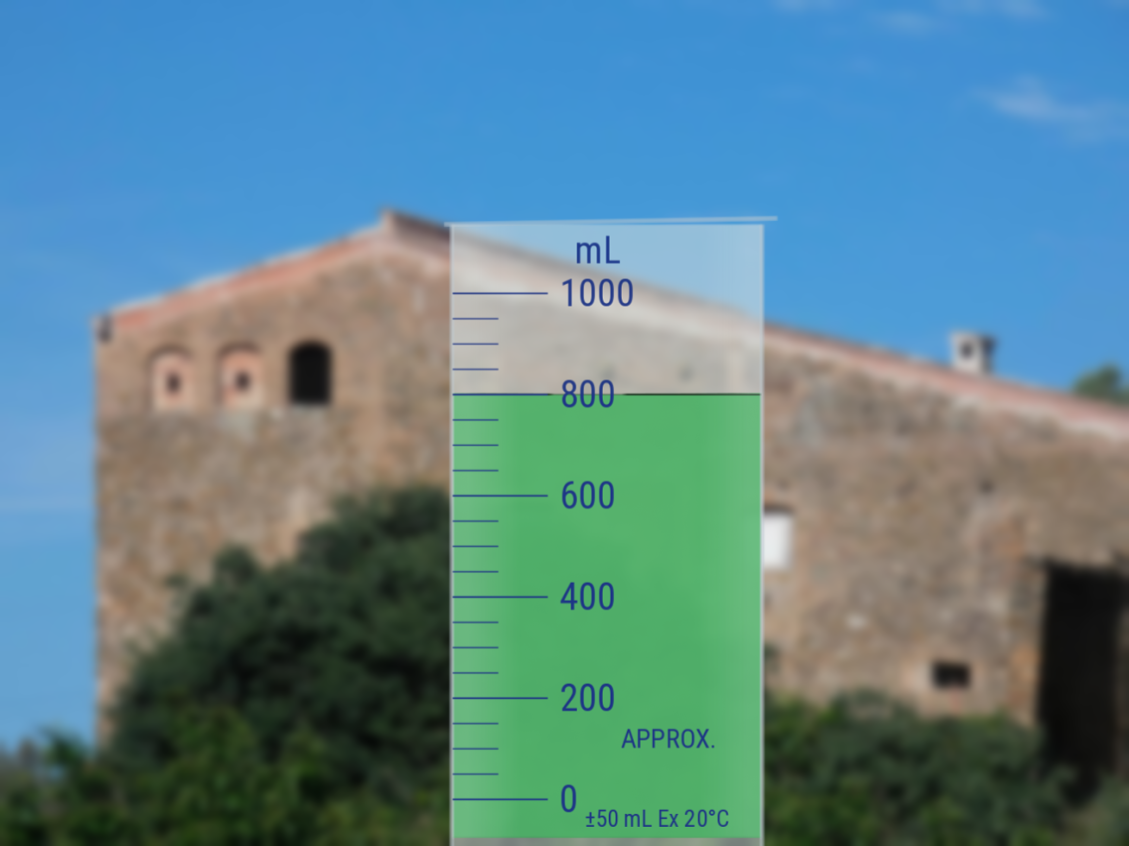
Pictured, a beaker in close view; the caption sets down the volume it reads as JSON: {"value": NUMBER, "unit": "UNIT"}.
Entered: {"value": 800, "unit": "mL"}
